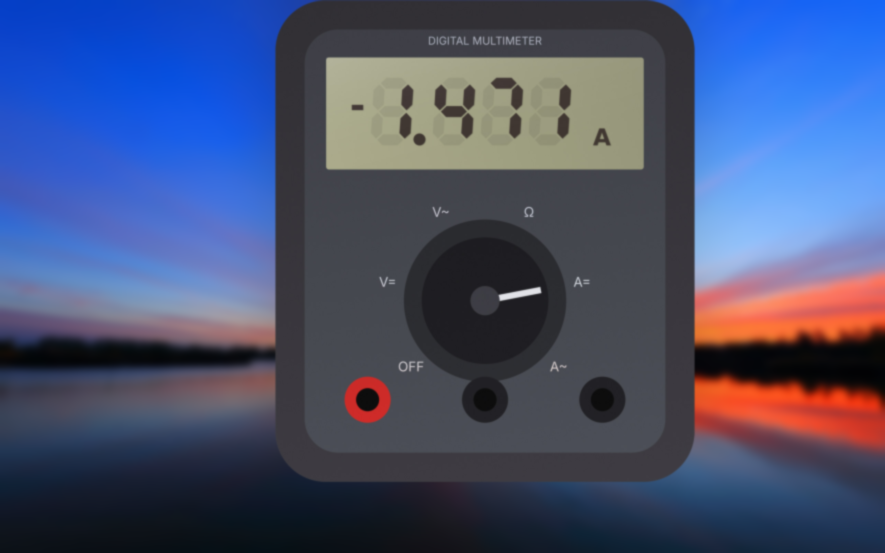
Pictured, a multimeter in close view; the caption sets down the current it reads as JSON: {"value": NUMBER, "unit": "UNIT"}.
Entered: {"value": -1.471, "unit": "A"}
